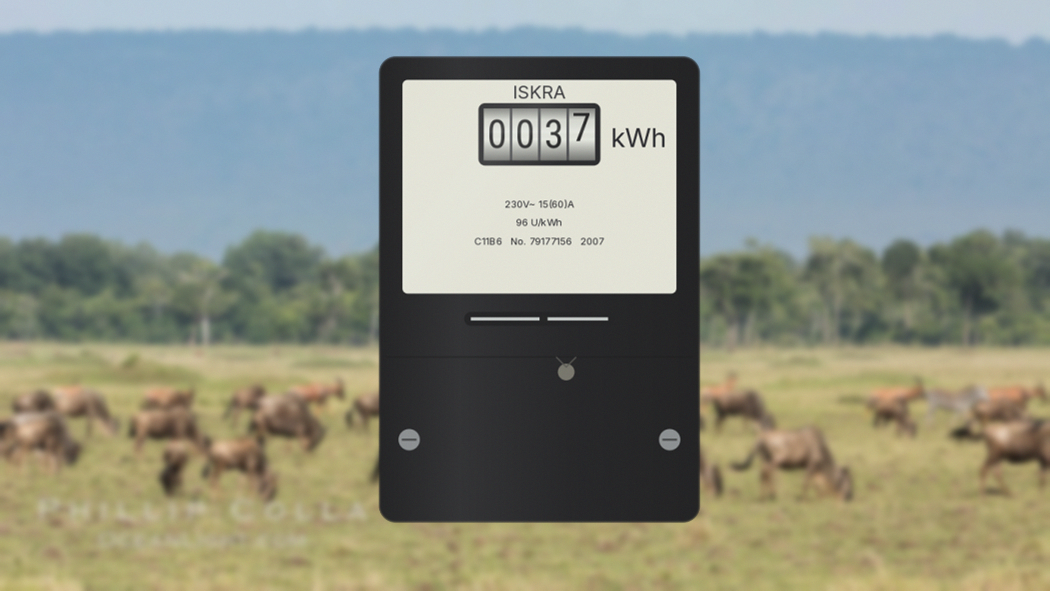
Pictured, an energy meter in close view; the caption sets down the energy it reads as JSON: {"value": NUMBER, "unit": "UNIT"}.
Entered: {"value": 37, "unit": "kWh"}
